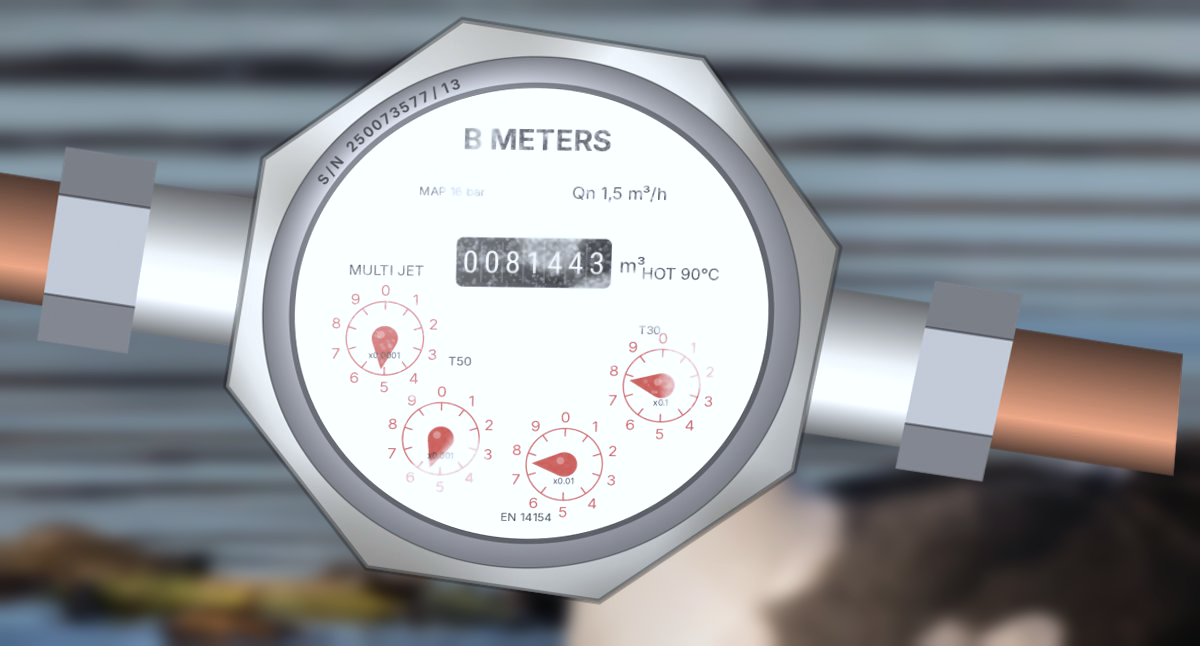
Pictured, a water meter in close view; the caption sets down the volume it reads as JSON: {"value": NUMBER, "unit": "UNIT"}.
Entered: {"value": 81443.7755, "unit": "m³"}
